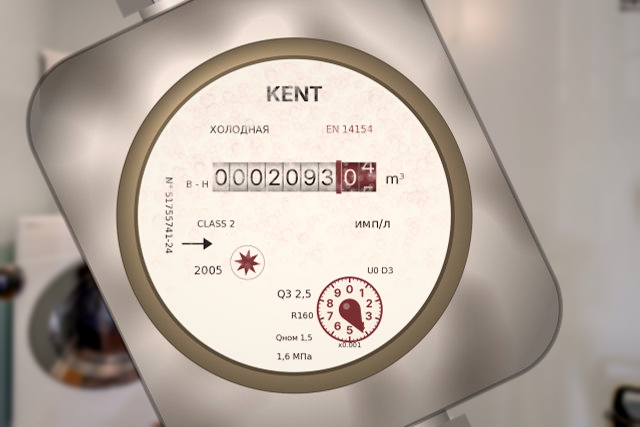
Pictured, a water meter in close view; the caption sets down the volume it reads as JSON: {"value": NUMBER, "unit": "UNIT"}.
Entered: {"value": 2093.044, "unit": "m³"}
